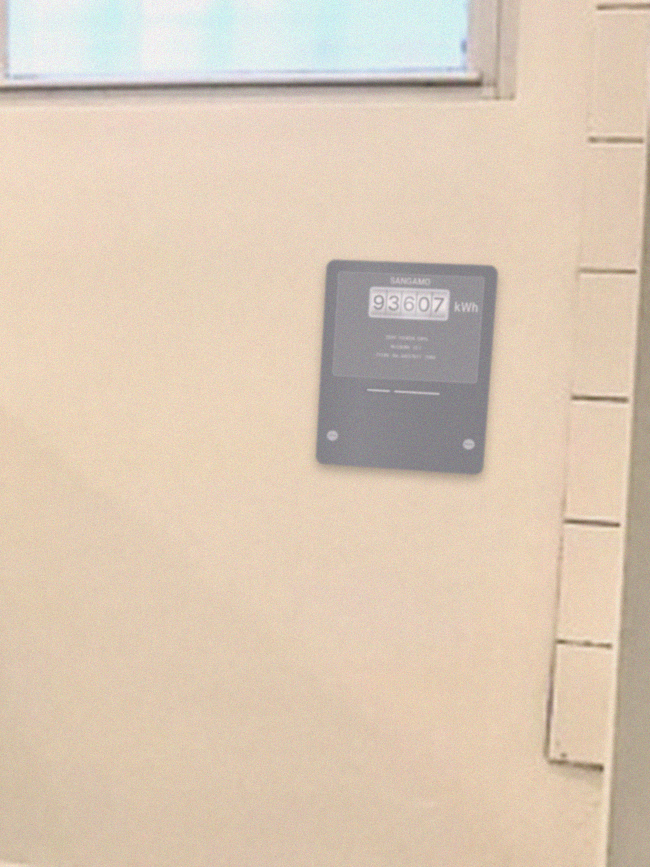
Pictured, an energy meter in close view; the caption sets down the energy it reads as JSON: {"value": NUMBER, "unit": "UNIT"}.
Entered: {"value": 93607, "unit": "kWh"}
